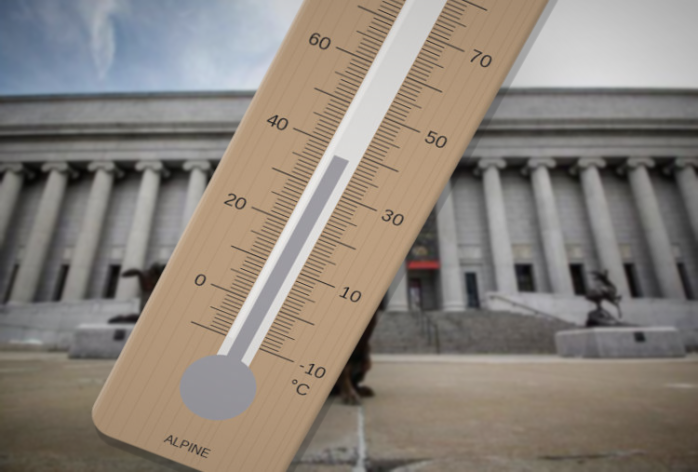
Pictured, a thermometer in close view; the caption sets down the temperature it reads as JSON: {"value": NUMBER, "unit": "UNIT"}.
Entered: {"value": 38, "unit": "°C"}
